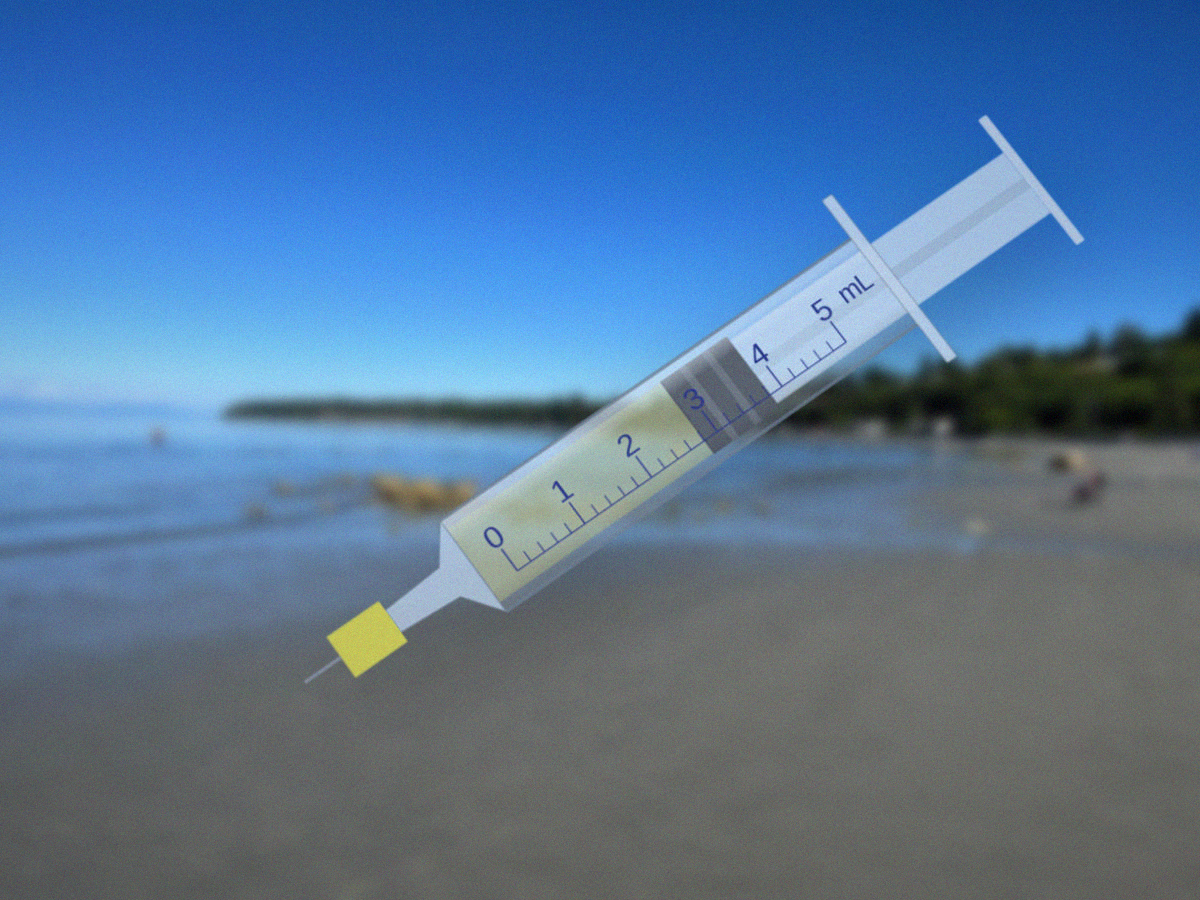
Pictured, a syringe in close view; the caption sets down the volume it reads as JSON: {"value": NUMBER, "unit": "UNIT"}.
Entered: {"value": 2.8, "unit": "mL"}
